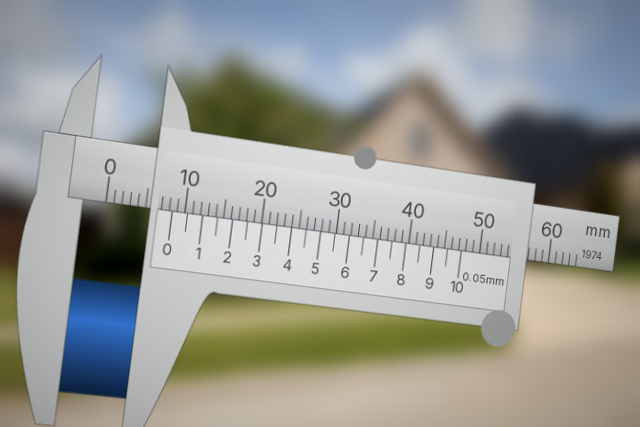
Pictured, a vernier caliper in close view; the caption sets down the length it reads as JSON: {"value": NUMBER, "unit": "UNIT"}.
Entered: {"value": 8.4, "unit": "mm"}
